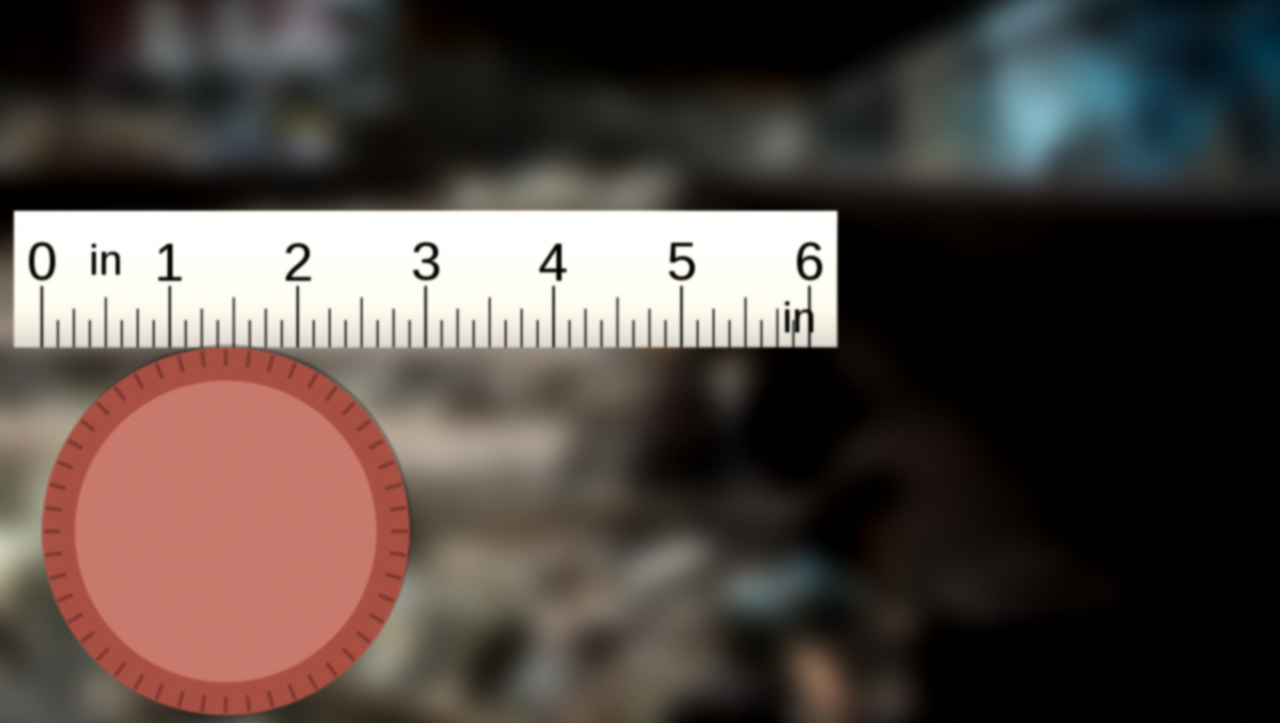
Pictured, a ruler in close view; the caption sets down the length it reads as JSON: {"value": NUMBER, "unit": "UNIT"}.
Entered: {"value": 2.875, "unit": "in"}
